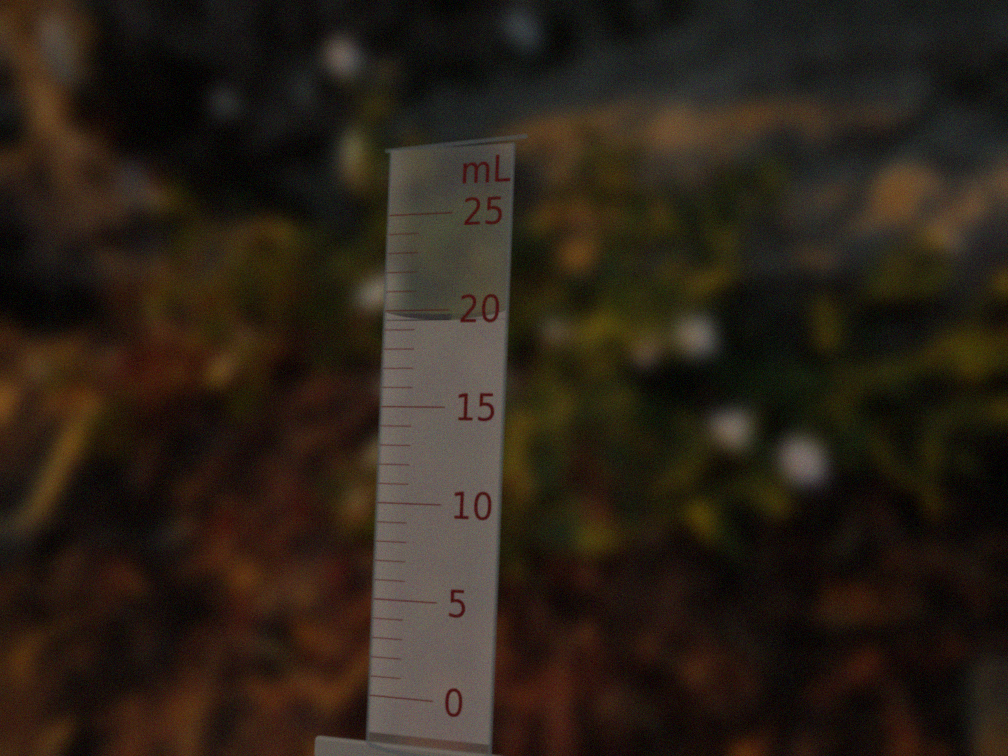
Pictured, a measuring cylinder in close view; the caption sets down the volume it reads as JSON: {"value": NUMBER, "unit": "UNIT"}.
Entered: {"value": 19.5, "unit": "mL"}
